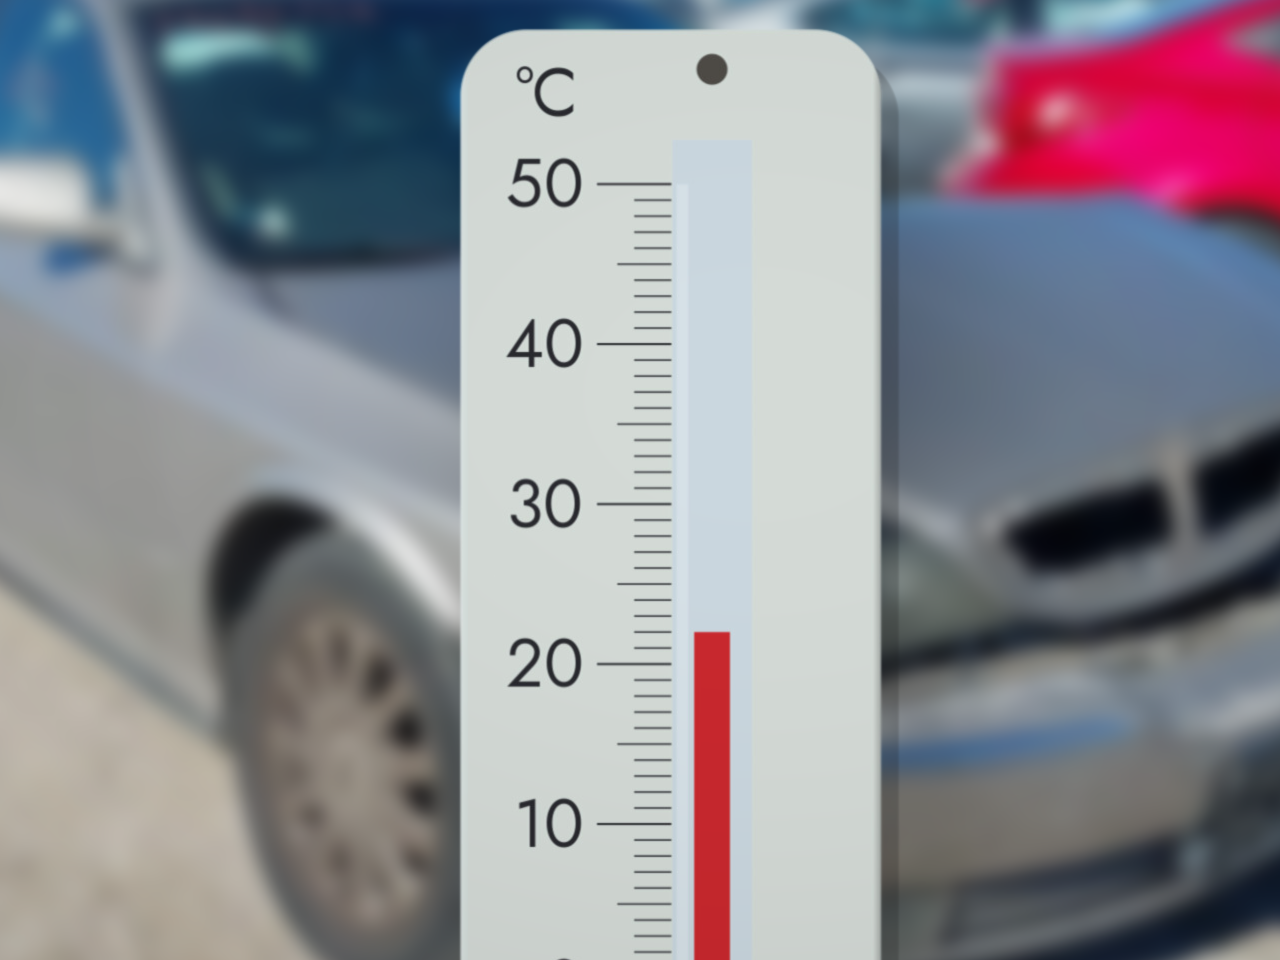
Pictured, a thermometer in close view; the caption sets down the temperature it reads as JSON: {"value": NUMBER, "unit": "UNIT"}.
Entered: {"value": 22, "unit": "°C"}
